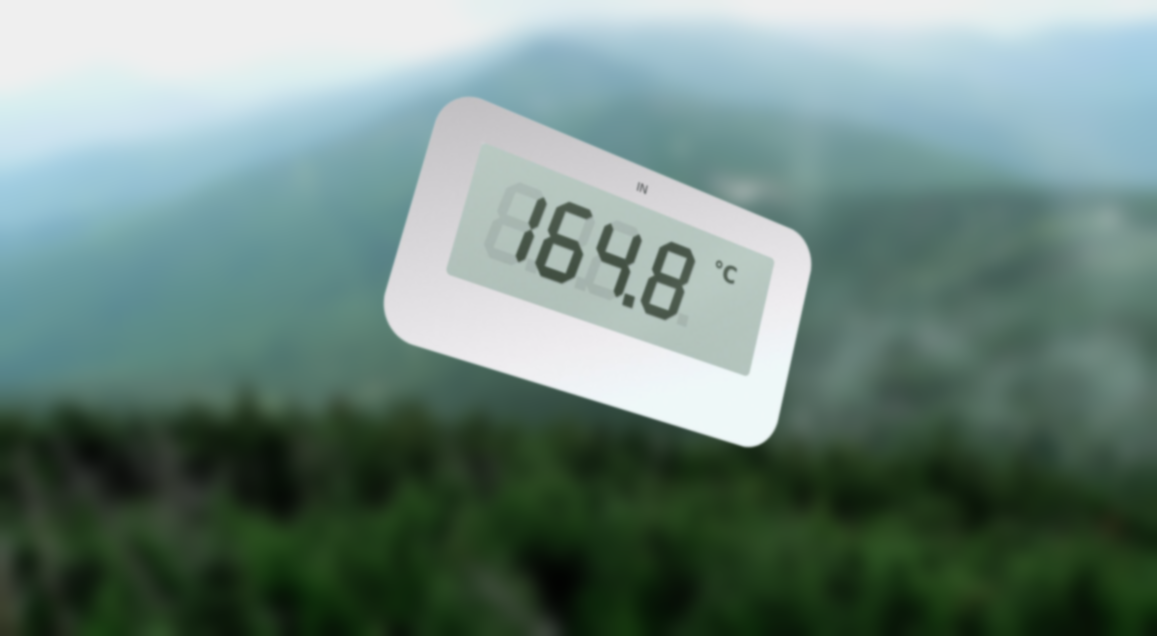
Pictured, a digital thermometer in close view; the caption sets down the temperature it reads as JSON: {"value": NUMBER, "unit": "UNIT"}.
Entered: {"value": 164.8, "unit": "°C"}
